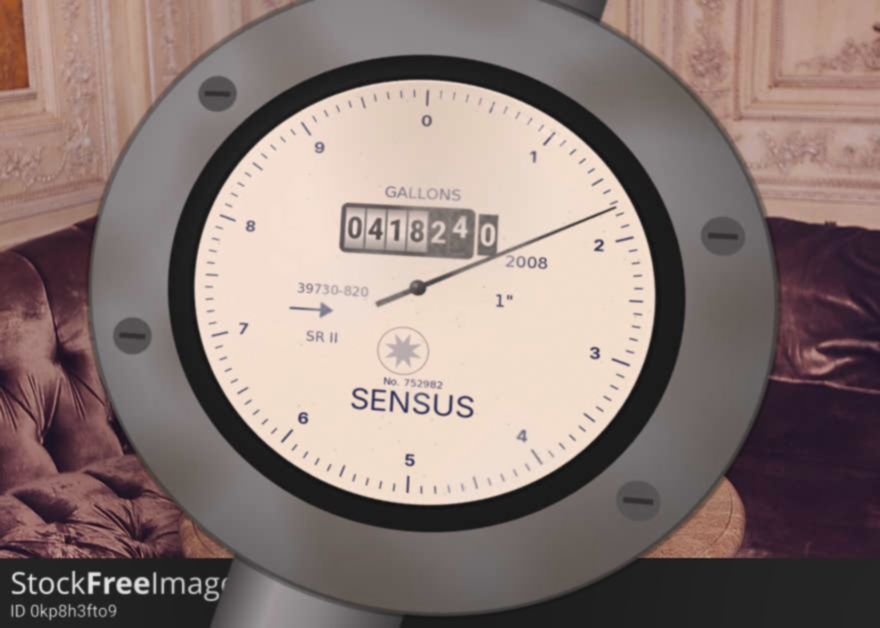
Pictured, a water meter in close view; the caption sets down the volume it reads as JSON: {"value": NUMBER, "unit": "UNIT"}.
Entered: {"value": 418241.7, "unit": "gal"}
